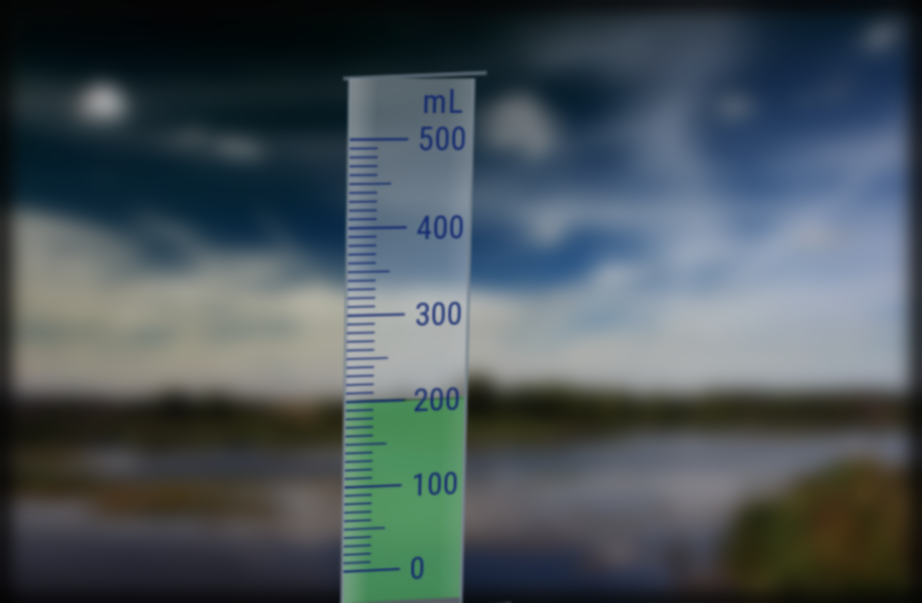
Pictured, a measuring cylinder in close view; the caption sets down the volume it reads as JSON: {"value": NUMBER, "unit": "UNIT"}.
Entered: {"value": 200, "unit": "mL"}
